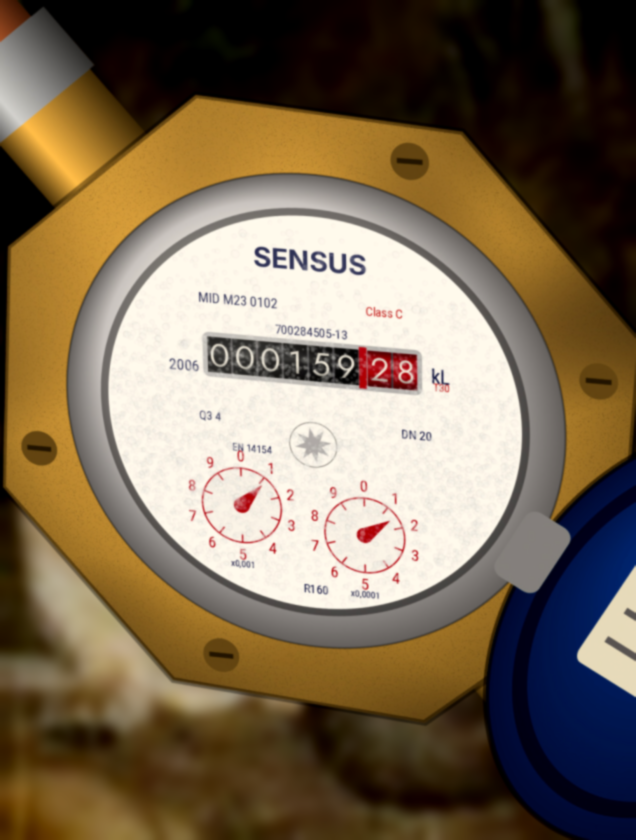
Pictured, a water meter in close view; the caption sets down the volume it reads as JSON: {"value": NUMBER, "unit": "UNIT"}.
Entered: {"value": 159.2811, "unit": "kL"}
